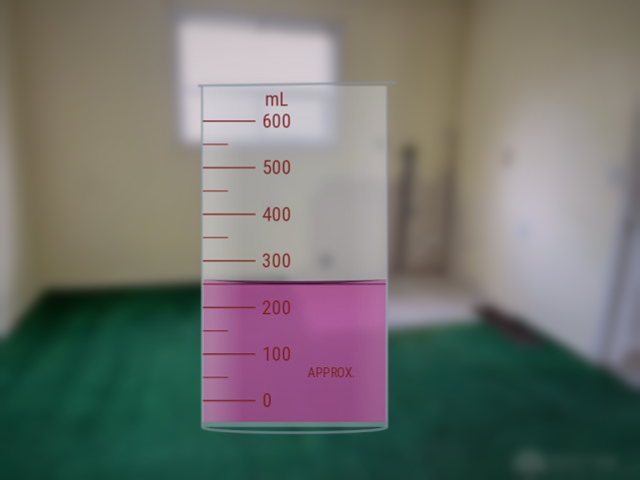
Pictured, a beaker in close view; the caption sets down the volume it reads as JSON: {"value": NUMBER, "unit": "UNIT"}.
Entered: {"value": 250, "unit": "mL"}
